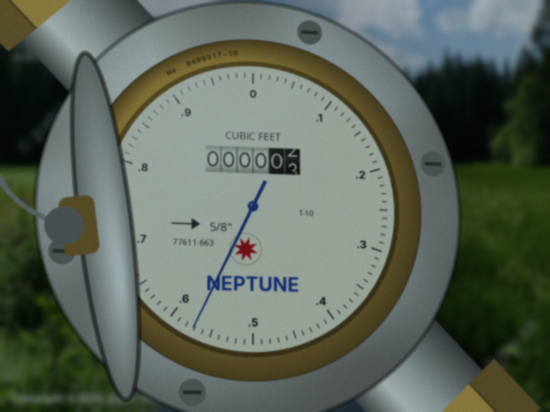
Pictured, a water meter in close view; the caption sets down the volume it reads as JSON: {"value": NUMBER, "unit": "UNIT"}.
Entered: {"value": 2.57, "unit": "ft³"}
